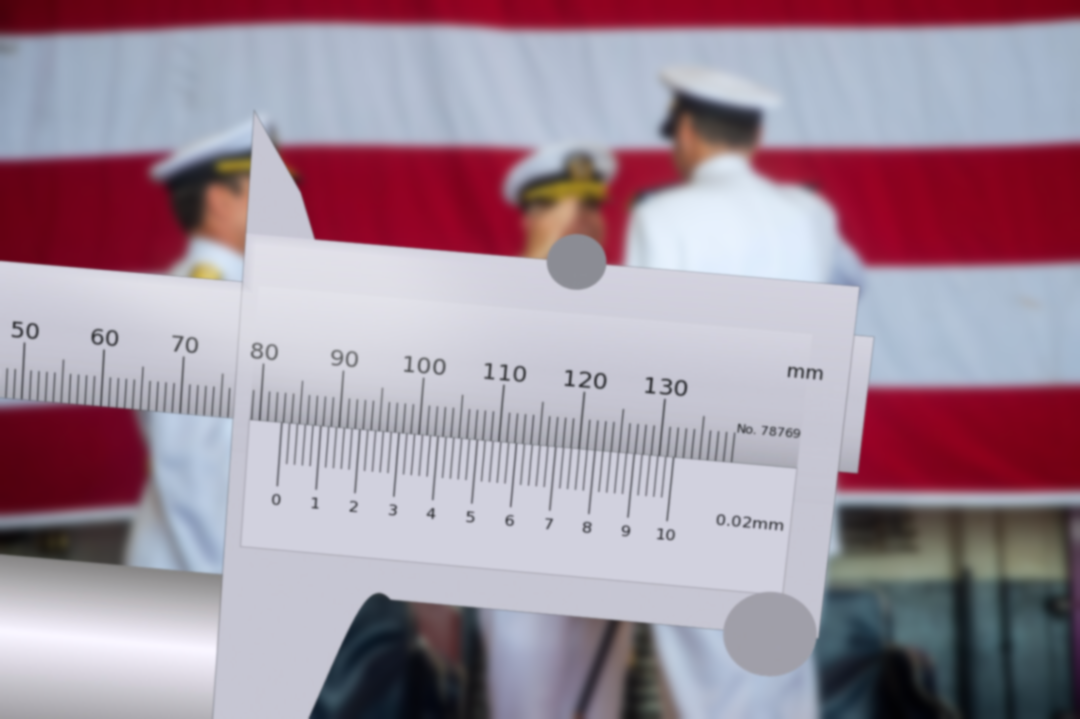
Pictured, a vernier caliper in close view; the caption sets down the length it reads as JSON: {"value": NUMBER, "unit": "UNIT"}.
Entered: {"value": 82.8, "unit": "mm"}
